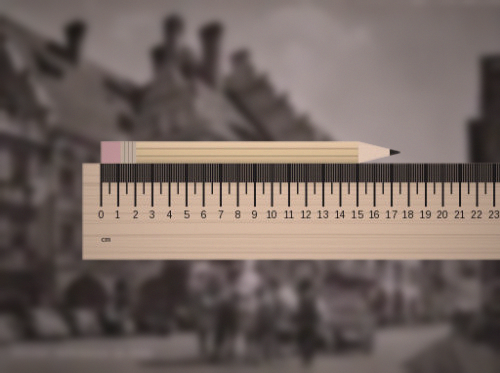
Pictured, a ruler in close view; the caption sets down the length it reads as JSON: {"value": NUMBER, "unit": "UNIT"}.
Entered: {"value": 17.5, "unit": "cm"}
